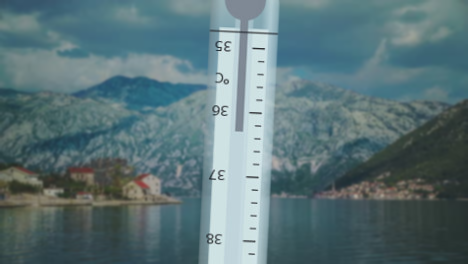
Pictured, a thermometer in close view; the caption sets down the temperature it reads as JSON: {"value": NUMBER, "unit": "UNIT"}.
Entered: {"value": 36.3, "unit": "°C"}
